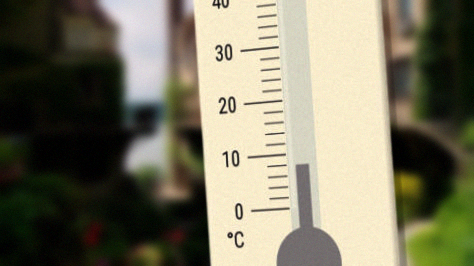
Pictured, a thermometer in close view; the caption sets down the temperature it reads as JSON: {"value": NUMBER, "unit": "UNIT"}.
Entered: {"value": 8, "unit": "°C"}
